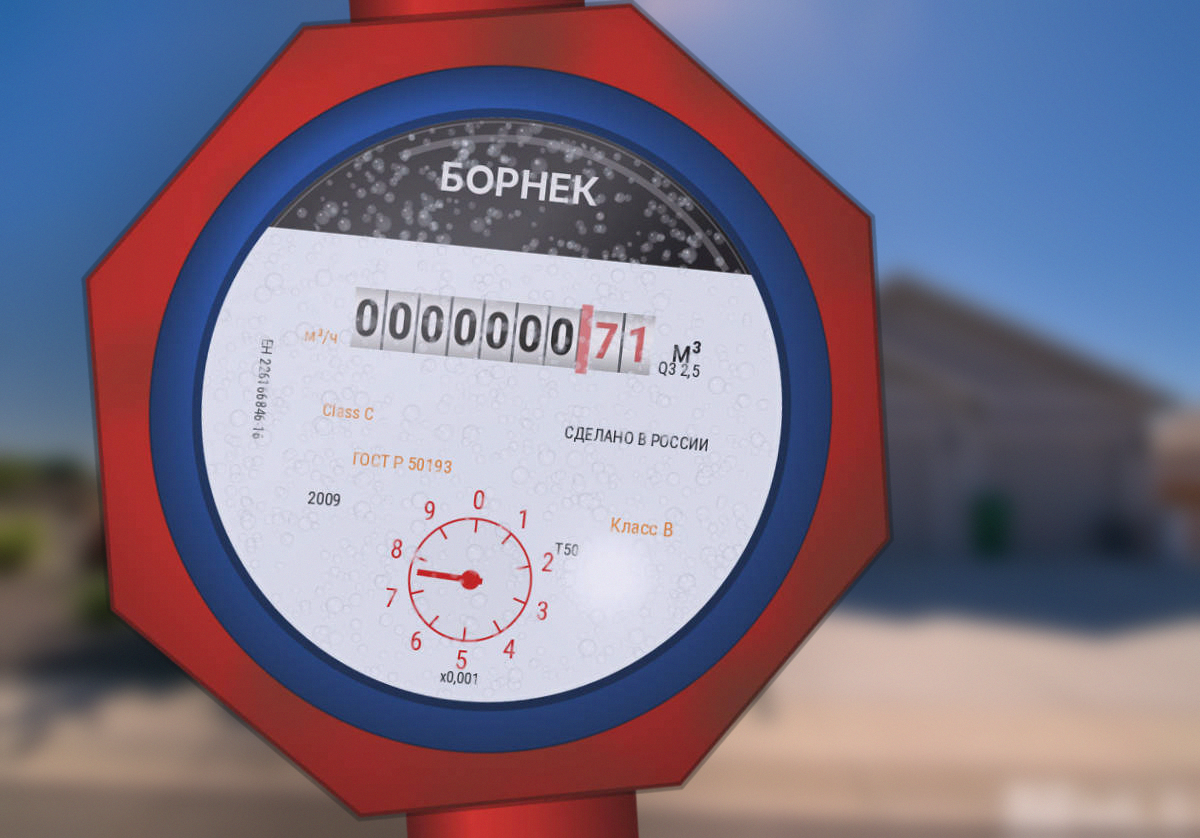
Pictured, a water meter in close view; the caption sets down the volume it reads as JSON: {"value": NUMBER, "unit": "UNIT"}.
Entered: {"value": 0.717, "unit": "m³"}
